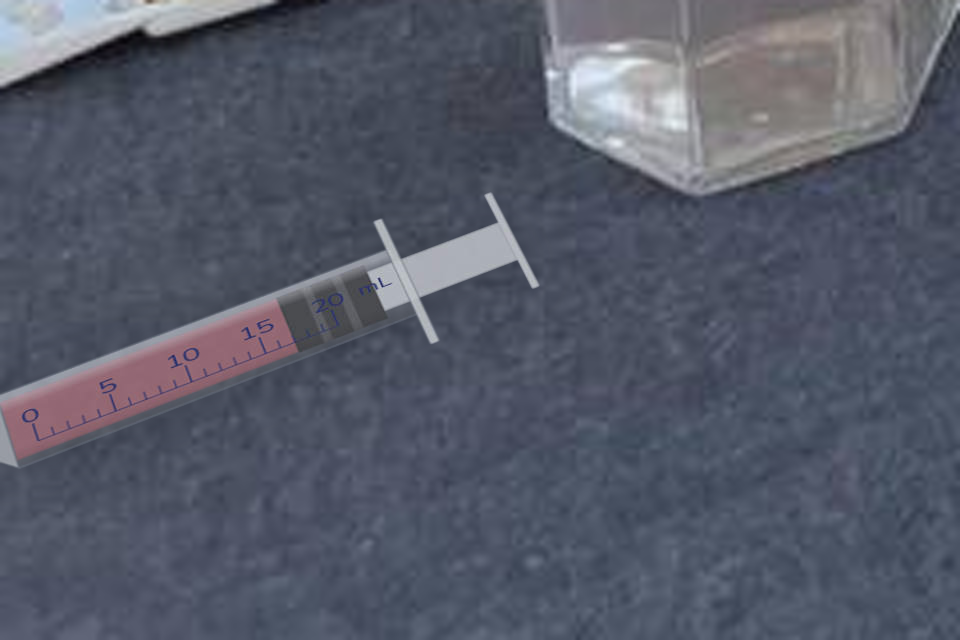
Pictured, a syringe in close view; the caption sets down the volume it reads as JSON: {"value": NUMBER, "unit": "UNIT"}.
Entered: {"value": 17, "unit": "mL"}
